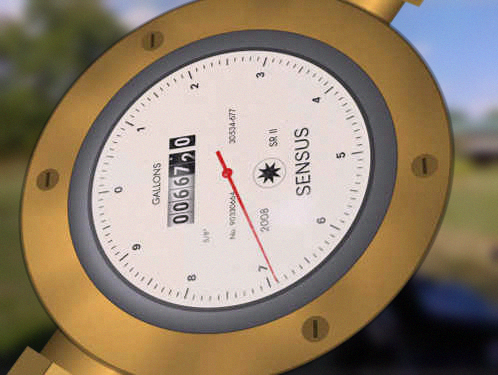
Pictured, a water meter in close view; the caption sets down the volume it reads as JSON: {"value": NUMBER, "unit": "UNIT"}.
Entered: {"value": 66716.9, "unit": "gal"}
